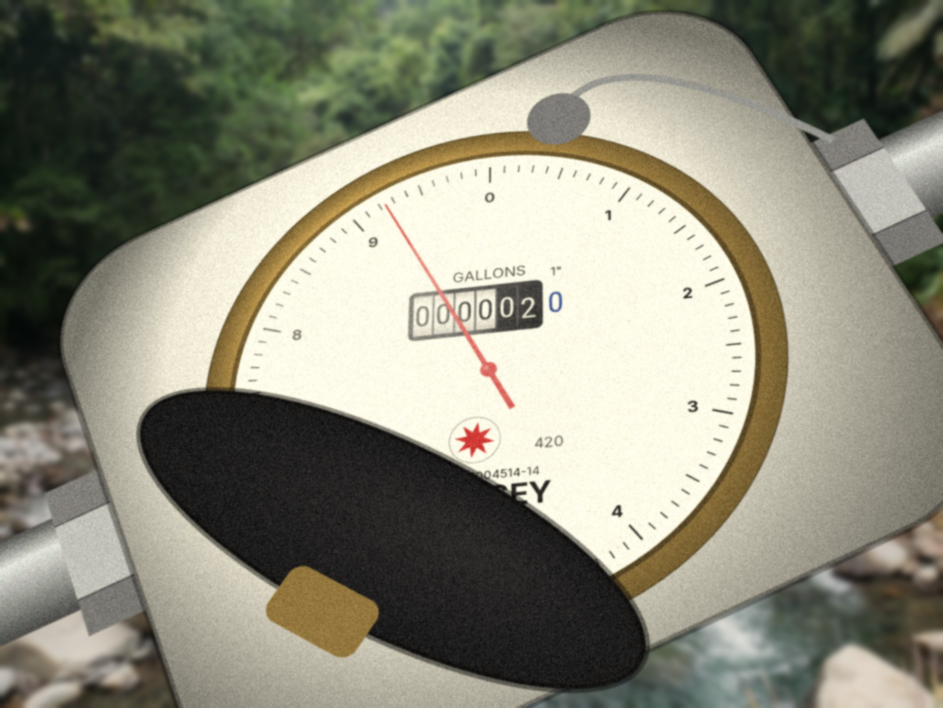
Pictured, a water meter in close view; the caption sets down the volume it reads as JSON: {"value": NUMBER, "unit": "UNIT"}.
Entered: {"value": 19.2, "unit": "gal"}
